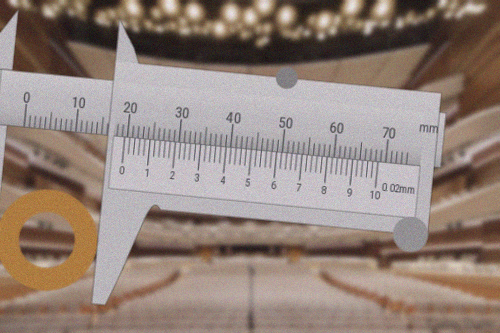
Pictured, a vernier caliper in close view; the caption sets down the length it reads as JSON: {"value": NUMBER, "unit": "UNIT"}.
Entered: {"value": 19.5, "unit": "mm"}
